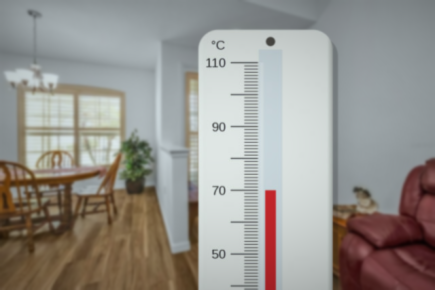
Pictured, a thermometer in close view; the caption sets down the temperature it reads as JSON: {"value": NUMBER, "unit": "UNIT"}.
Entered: {"value": 70, "unit": "°C"}
